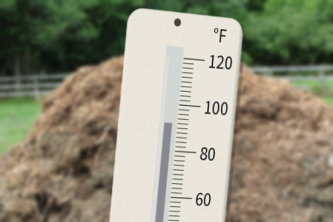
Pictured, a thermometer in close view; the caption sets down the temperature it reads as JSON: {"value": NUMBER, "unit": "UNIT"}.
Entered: {"value": 92, "unit": "°F"}
